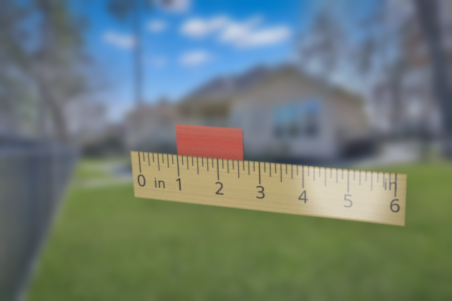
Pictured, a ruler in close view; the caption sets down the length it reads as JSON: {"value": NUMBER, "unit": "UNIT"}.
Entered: {"value": 1.625, "unit": "in"}
